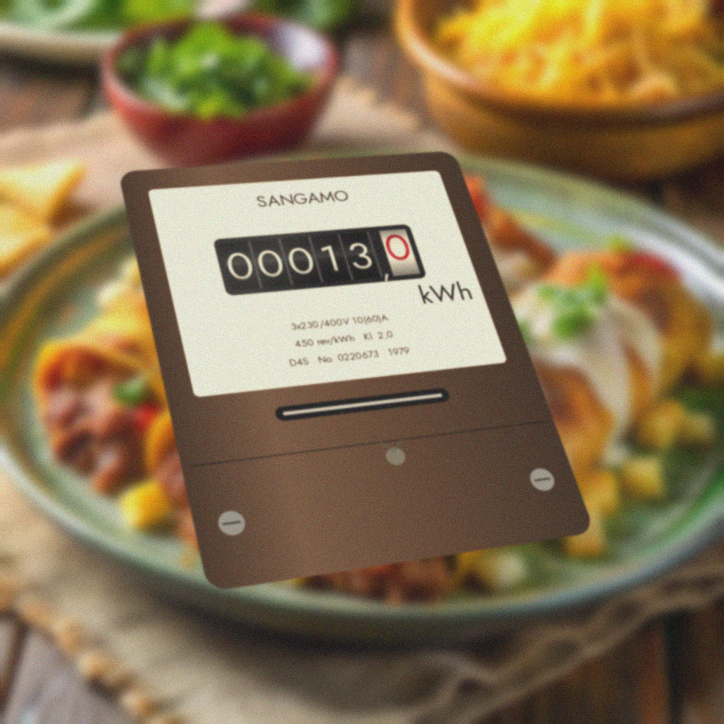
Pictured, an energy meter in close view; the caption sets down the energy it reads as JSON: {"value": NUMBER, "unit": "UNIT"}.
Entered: {"value": 13.0, "unit": "kWh"}
